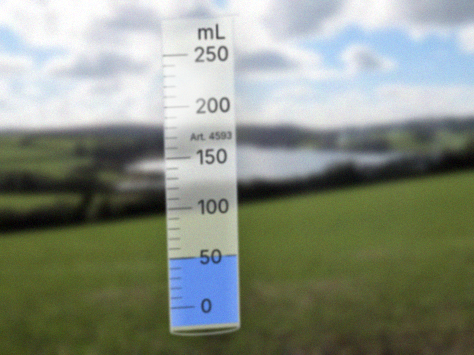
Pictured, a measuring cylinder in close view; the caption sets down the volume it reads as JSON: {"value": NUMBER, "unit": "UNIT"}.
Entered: {"value": 50, "unit": "mL"}
